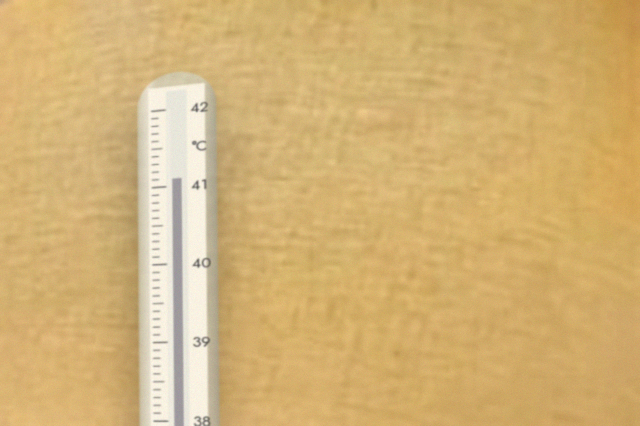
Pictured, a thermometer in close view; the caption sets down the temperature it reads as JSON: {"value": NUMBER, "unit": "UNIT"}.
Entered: {"value": 41.1, "unit": "°C"}
